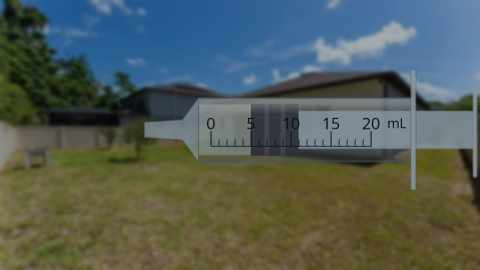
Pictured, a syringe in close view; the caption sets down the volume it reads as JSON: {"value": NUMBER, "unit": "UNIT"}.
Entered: {"value": 5, "unit": "mL"}
